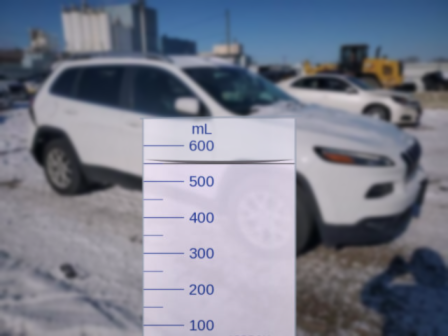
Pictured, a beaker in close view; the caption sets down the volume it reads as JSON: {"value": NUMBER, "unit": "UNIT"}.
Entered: {"value": 550, "unit": "mL"}
